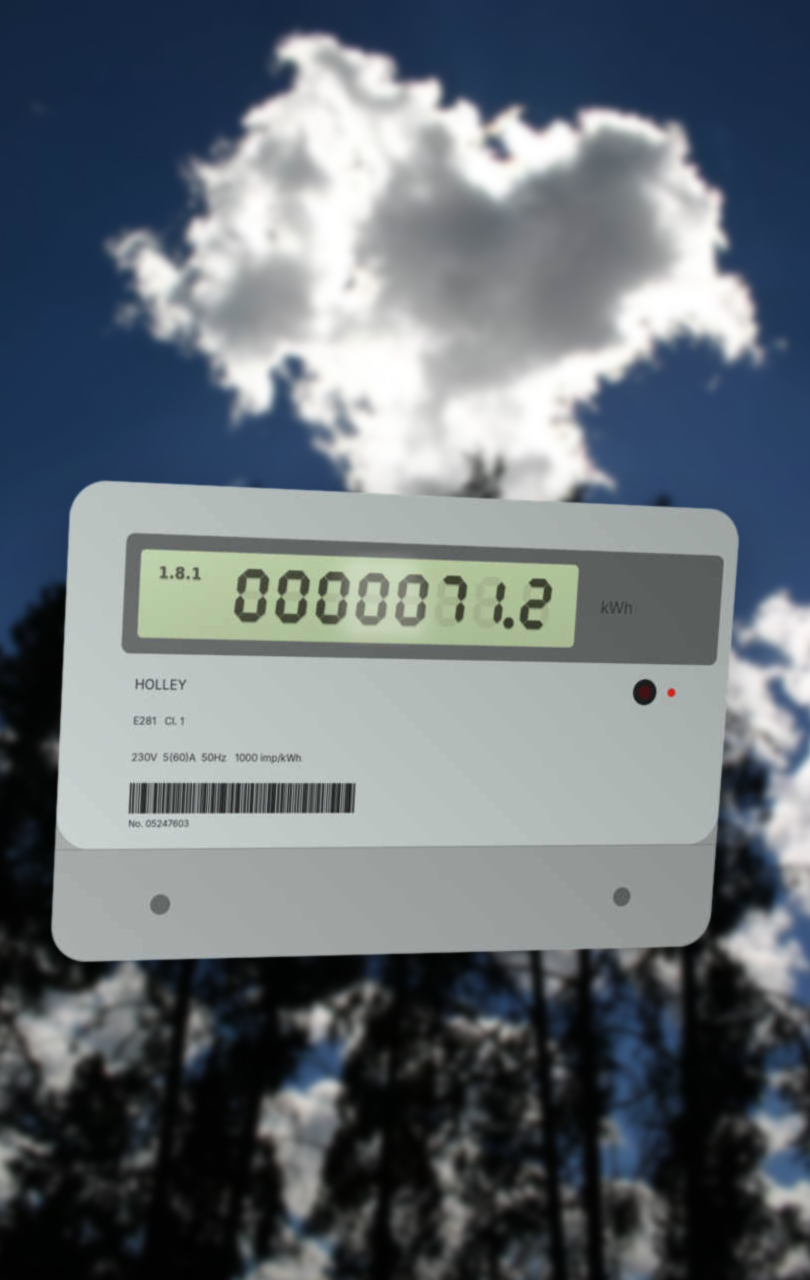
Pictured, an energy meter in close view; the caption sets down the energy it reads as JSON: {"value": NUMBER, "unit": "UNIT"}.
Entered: {"value": 71.2, "unit": "kWh"}
